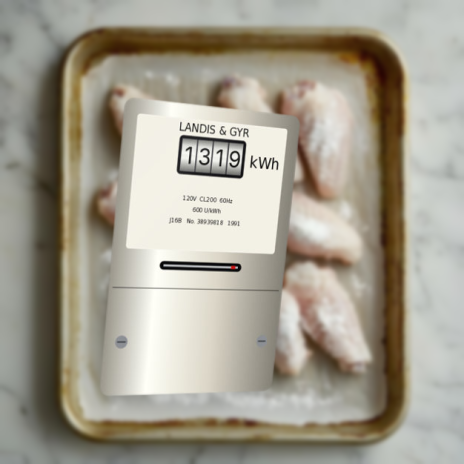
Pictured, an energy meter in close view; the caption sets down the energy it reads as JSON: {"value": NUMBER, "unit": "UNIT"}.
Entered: {"value": 1319, "unit": "kWh"}
